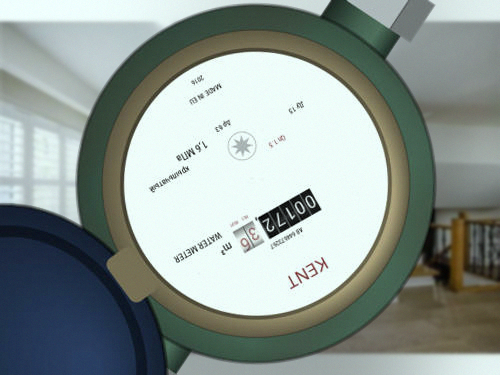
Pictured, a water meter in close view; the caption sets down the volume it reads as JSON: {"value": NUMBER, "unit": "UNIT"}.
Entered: {"value": 172.36, "unit": "m³"}
